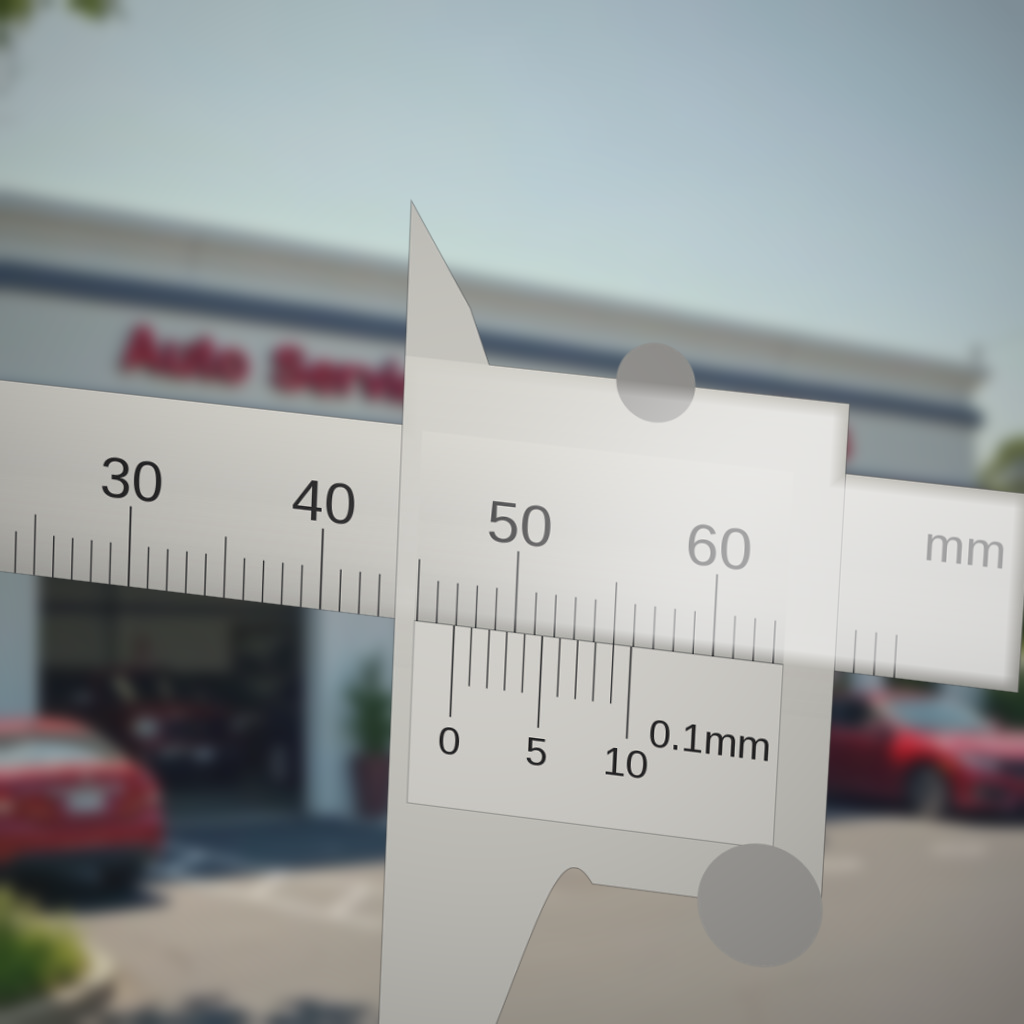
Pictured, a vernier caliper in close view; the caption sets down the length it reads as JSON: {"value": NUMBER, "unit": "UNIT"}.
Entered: {"value": 46.9, "unit": "mm"}
